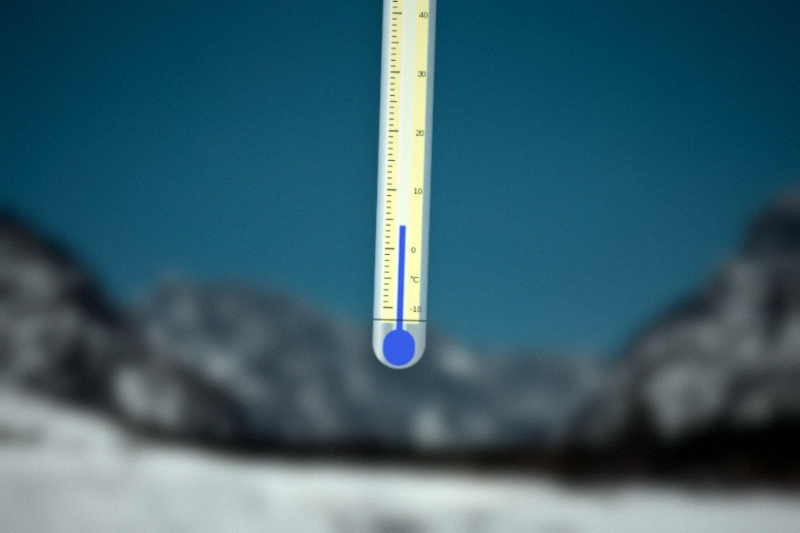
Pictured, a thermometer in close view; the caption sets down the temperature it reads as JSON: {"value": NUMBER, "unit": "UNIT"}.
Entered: {"value": 4, "unit": "°C"}
